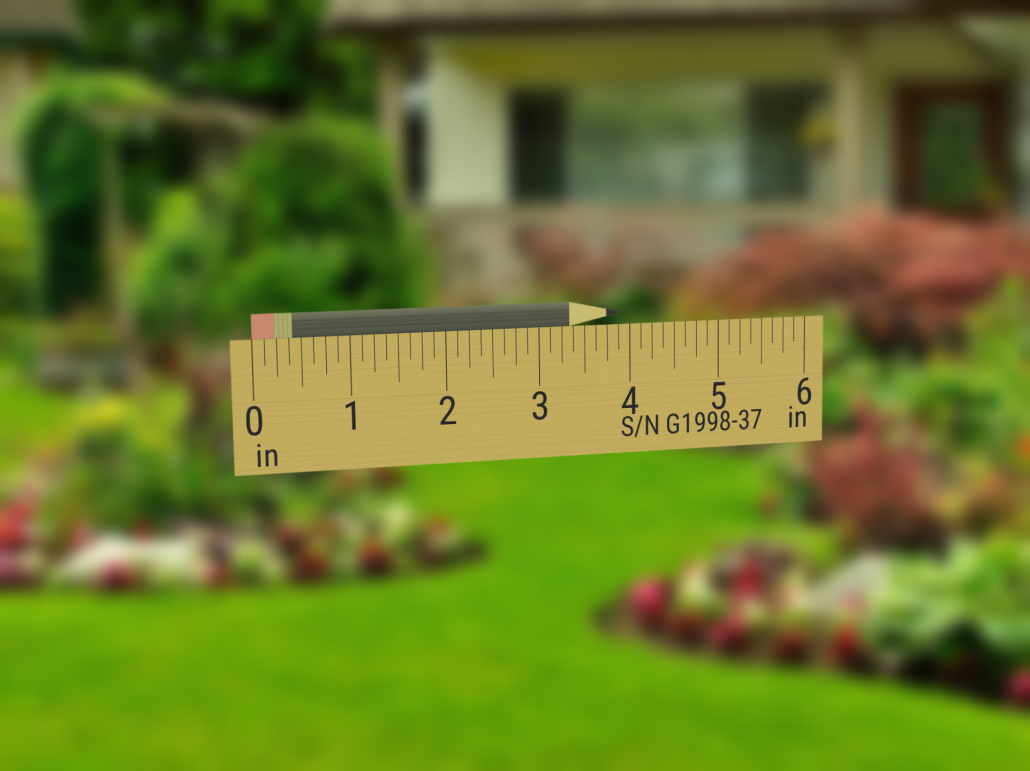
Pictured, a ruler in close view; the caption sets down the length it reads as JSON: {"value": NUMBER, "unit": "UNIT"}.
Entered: {"value": 3.875, "unit": "in"}
